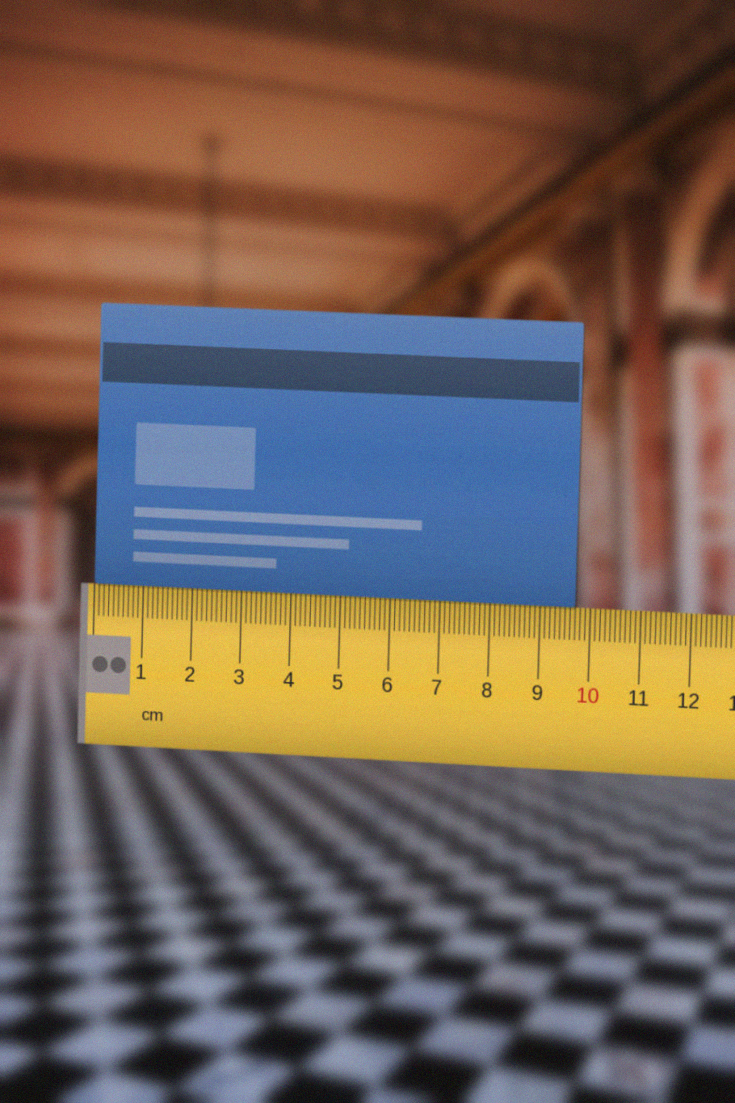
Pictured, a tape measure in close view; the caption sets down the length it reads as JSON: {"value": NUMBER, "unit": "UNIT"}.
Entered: {"value": 9.7, "unit": "cm"}
